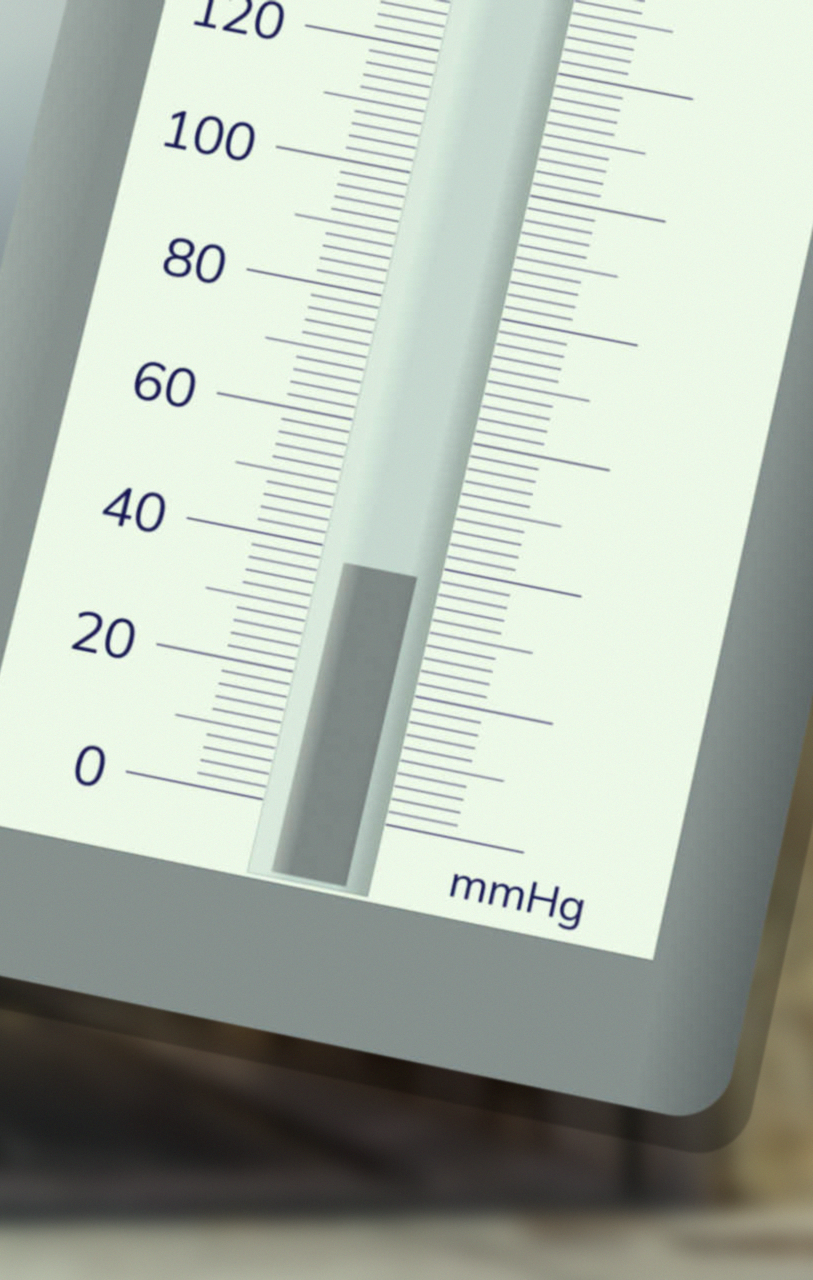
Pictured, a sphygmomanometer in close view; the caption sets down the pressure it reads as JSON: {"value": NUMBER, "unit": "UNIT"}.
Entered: {"value": 38, "unit": "mmHg"}
